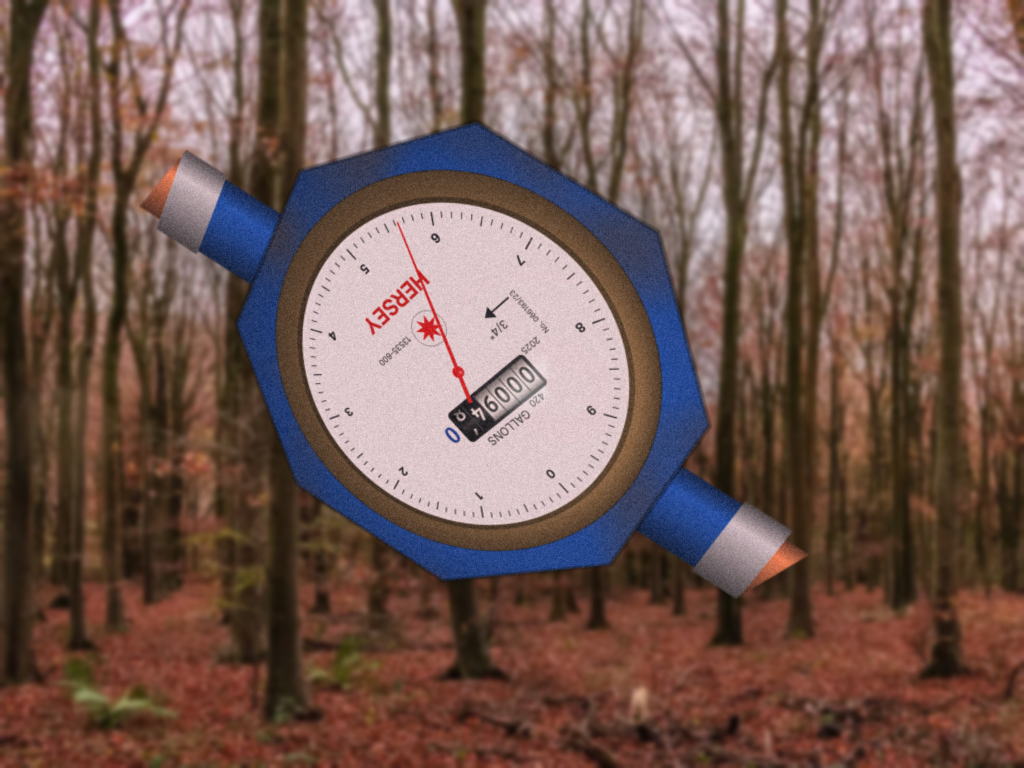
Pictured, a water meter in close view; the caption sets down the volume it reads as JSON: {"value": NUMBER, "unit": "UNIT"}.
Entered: {"value": 9475.6, "unit": "gal"}
